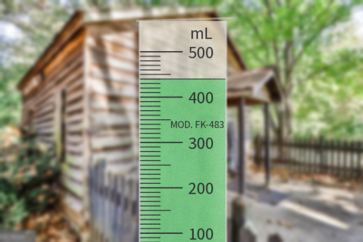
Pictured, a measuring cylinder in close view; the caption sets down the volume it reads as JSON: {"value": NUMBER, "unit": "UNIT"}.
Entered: {"value": 440, "unit": "mL"}
